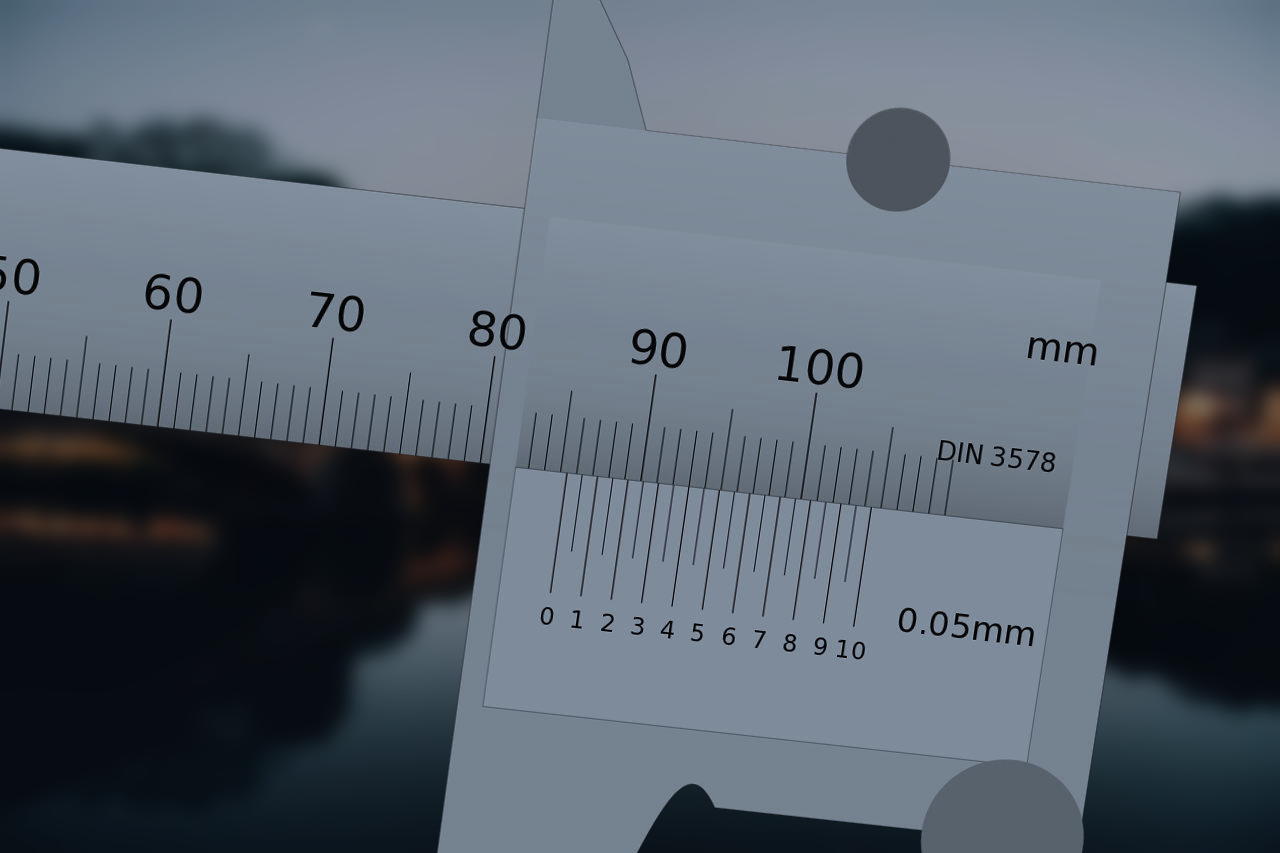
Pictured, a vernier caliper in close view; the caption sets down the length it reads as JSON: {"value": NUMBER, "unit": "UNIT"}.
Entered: {"value": 85.4, "unit": "mm"}
